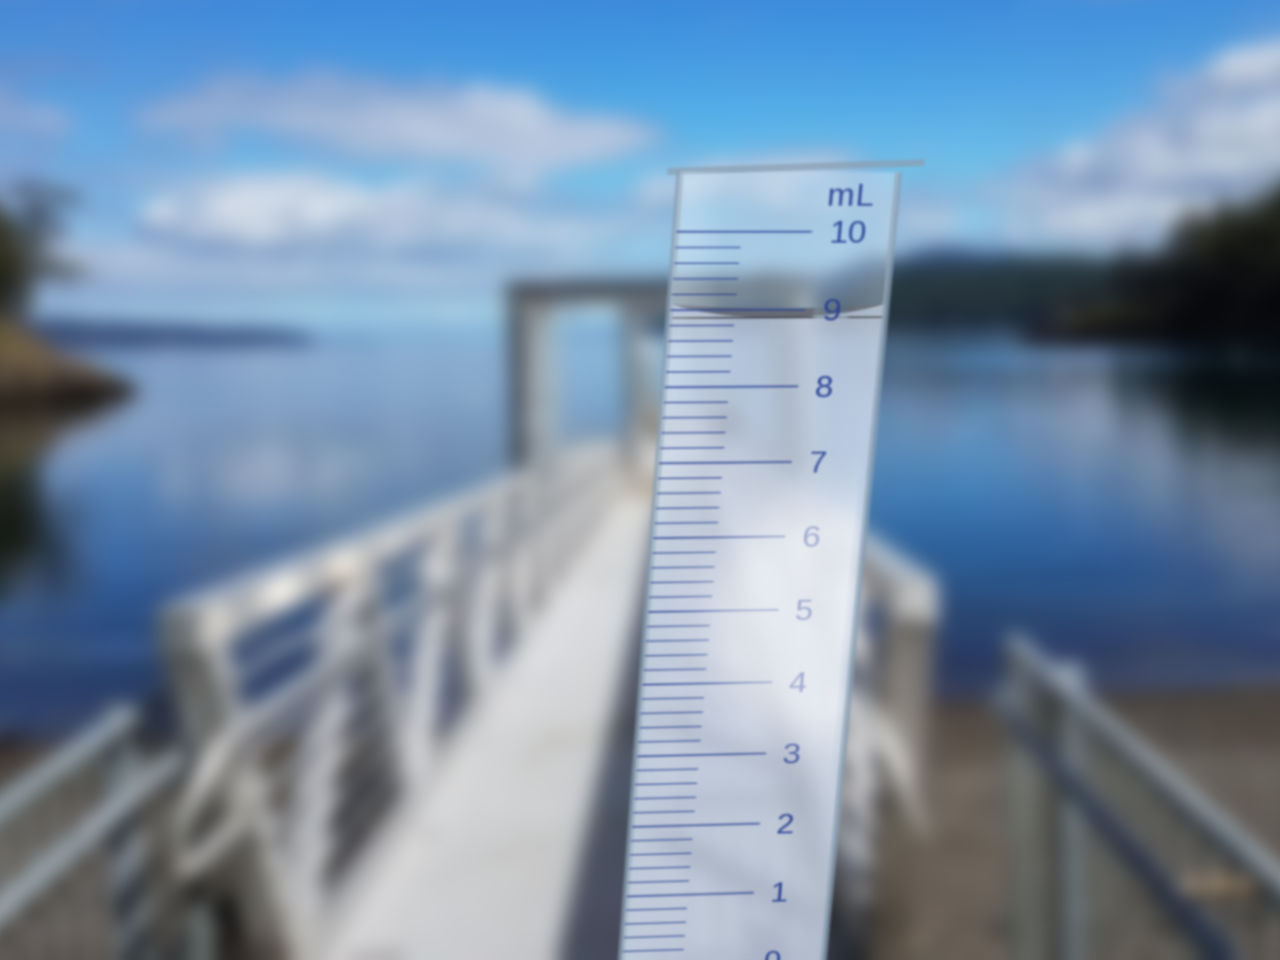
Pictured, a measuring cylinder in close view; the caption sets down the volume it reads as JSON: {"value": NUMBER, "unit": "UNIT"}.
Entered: {"value": 8.9, "unit": "mL"}
